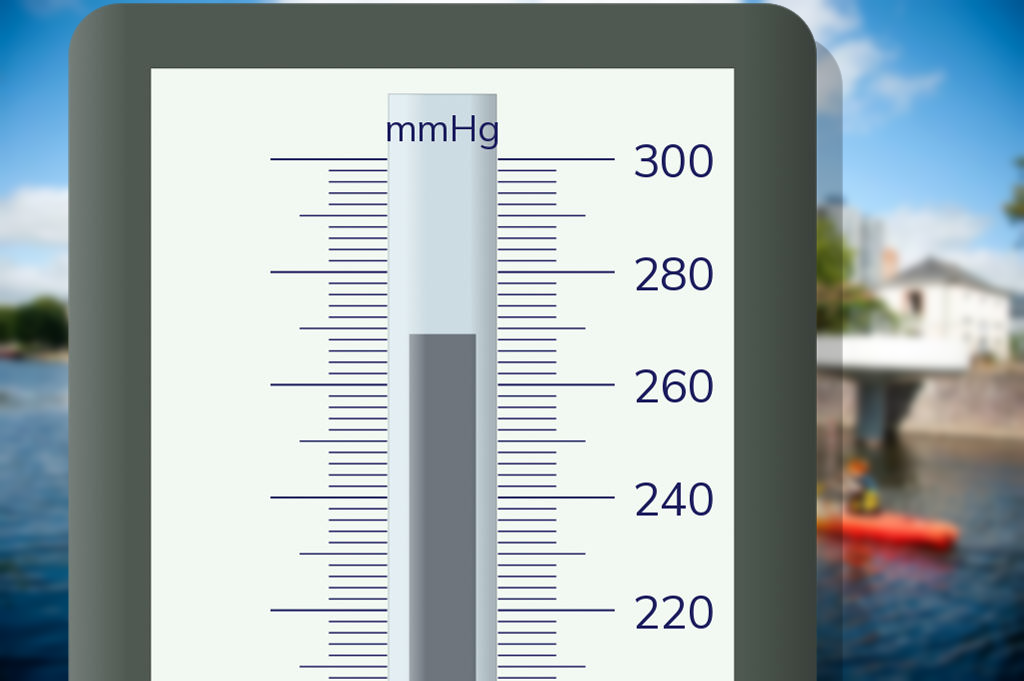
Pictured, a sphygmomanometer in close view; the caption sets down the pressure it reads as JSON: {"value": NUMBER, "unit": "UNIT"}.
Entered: {"value": 269, "unit": "mmHg"}
